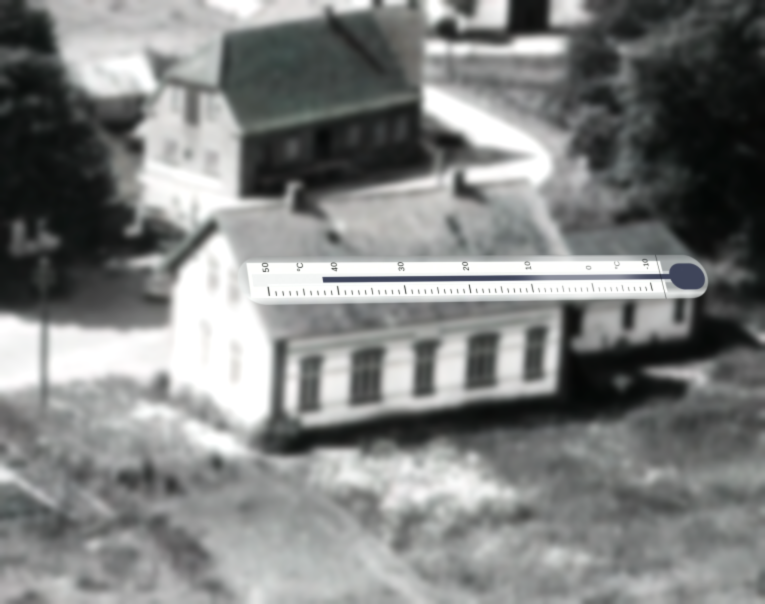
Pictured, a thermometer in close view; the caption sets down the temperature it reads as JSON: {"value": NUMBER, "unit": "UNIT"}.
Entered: {"value": 42, "unit": "°C"}
